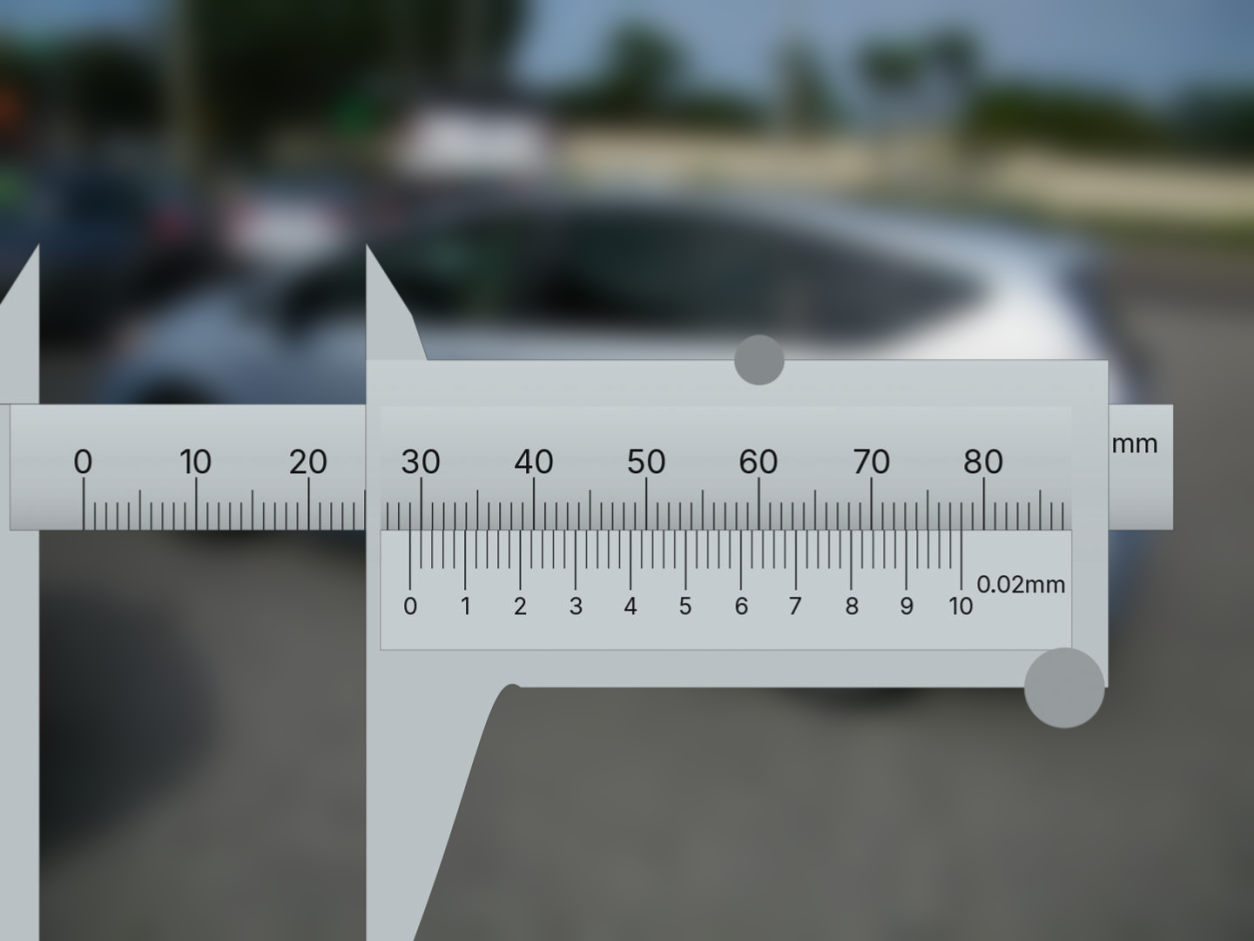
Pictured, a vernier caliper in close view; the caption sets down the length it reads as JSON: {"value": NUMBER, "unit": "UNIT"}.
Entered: {"value": 29.0, "unit": "mm"}
